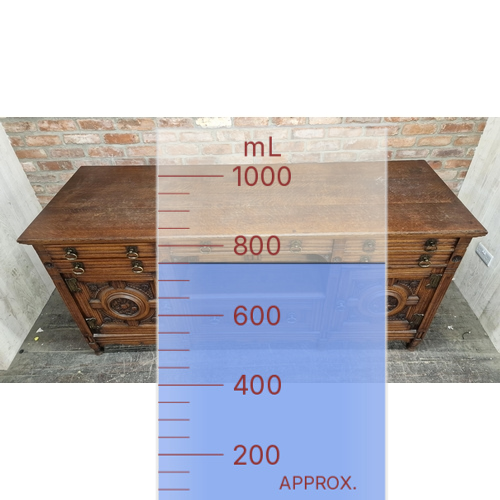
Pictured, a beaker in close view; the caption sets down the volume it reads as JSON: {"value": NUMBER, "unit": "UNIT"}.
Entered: {"value": 750, "unit": "mL"}
